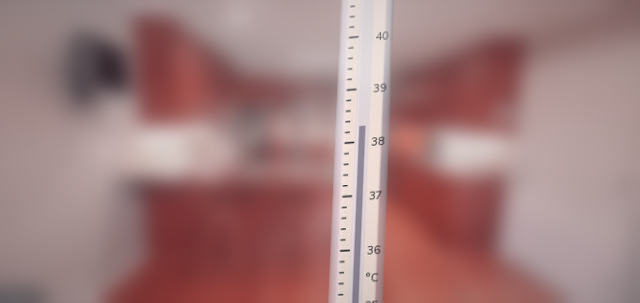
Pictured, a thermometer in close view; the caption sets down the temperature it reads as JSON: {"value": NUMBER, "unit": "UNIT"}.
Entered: {"value": 38.3, "unit": "°C"}
